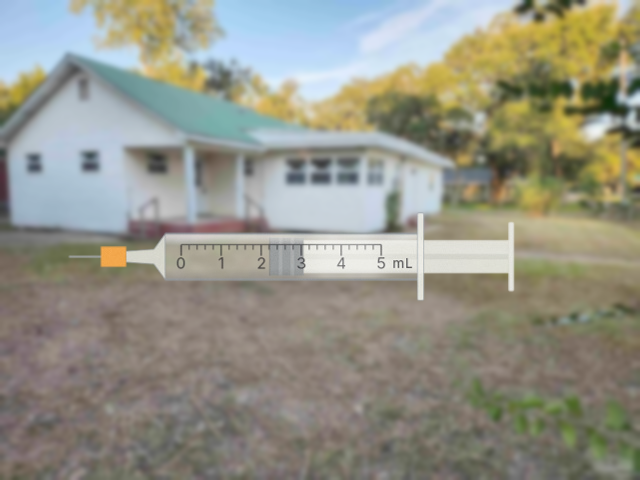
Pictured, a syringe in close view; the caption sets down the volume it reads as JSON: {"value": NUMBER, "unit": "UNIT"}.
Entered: {"value": 2.2, "unit": "mL"}
